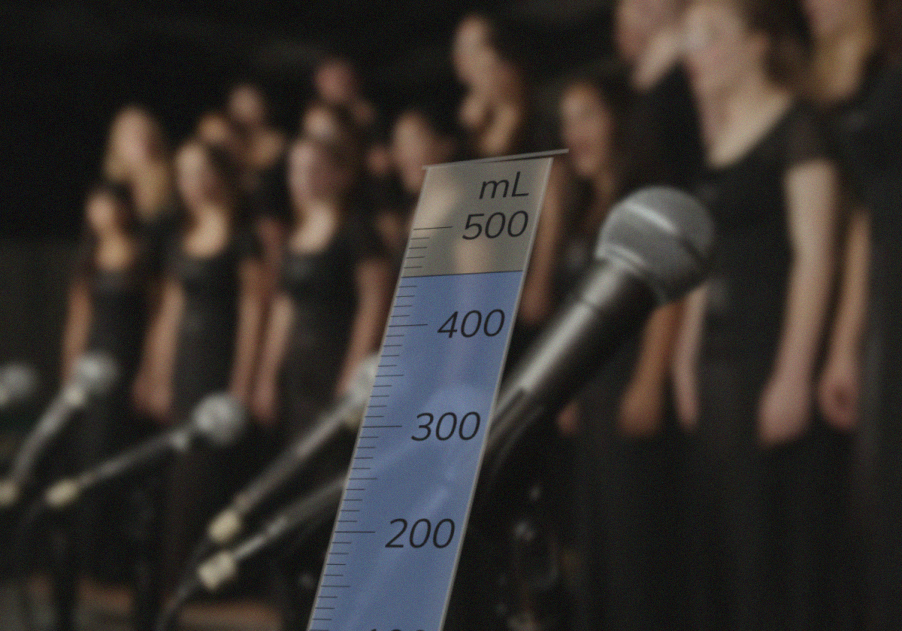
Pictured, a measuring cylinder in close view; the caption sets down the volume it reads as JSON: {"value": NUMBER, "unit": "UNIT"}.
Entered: {"value": 450, "unit": "mL"}
